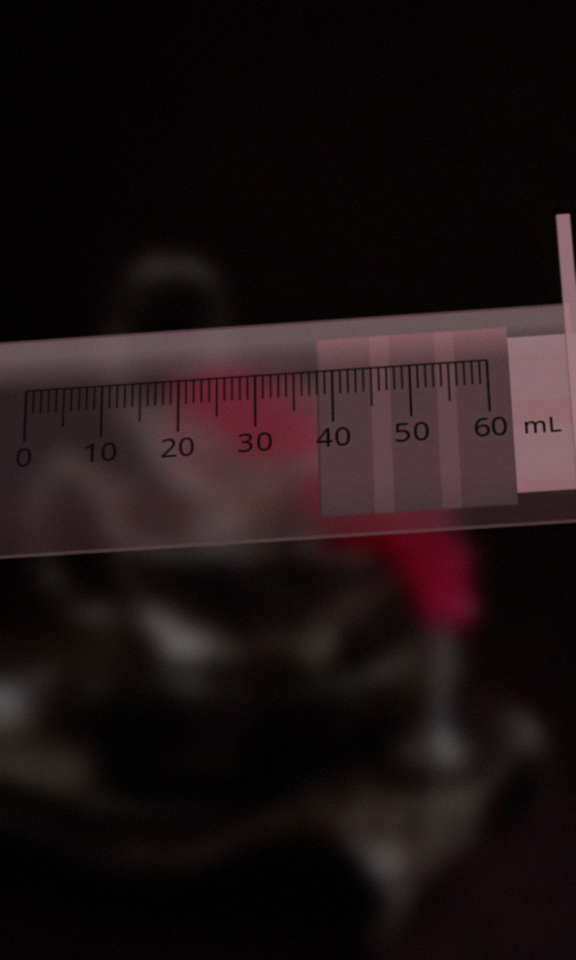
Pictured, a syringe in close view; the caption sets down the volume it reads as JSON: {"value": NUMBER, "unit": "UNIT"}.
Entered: {"value": 38, "unit": "mL"}
